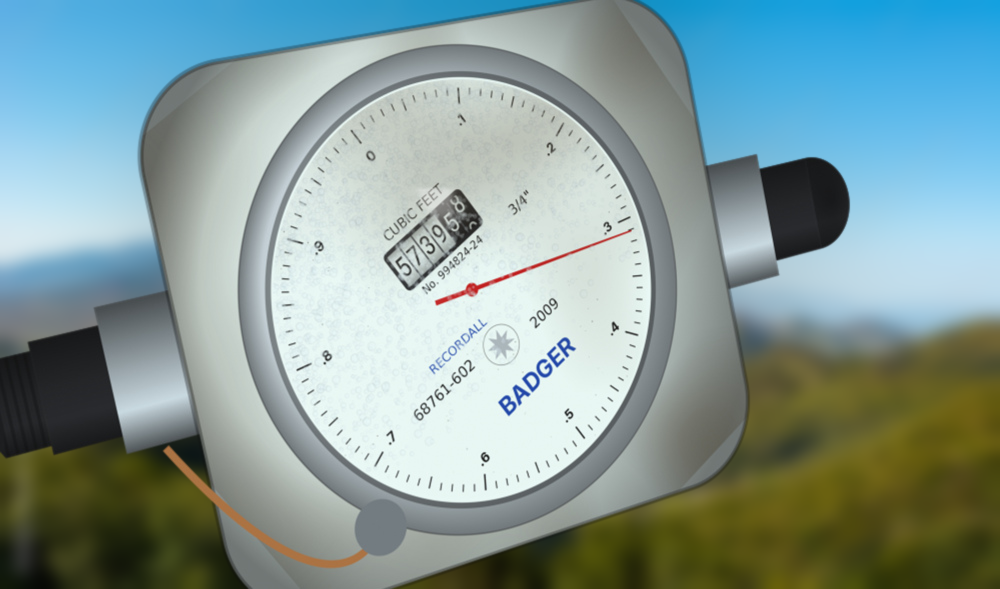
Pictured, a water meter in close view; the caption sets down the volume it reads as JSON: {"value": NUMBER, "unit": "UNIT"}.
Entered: {"value": 573958.31, "unit": "ft³"}
